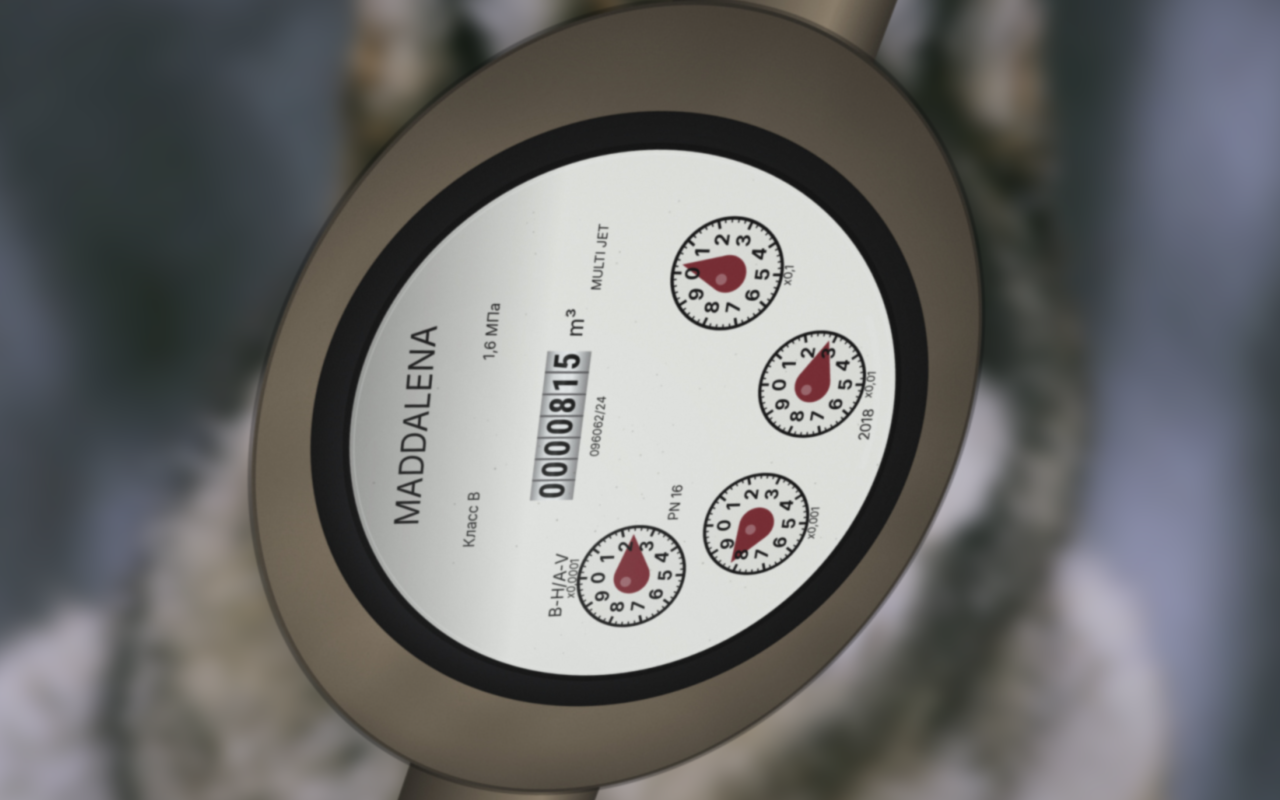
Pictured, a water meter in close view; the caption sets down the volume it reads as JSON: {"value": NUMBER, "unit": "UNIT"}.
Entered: {"value": 815.0282, "unit": "m³"}
